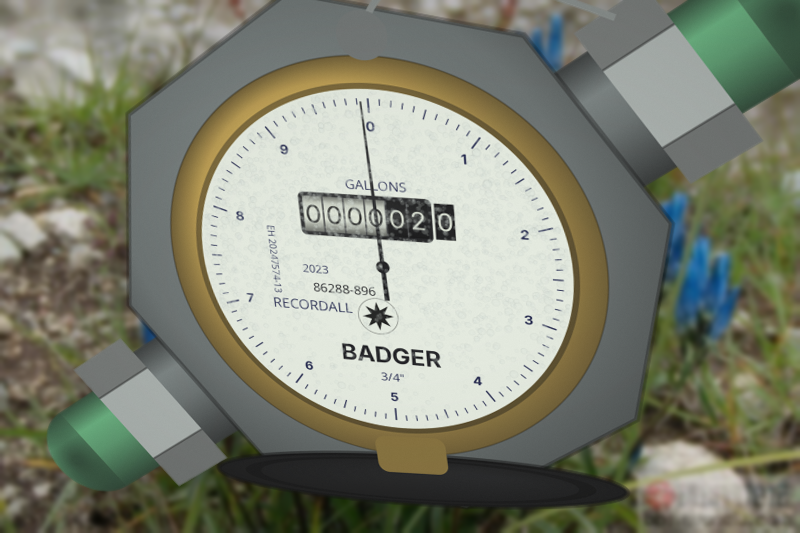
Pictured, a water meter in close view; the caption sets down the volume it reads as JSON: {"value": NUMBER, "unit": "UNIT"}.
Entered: {"value": 19.9, "unit": "gal"}
